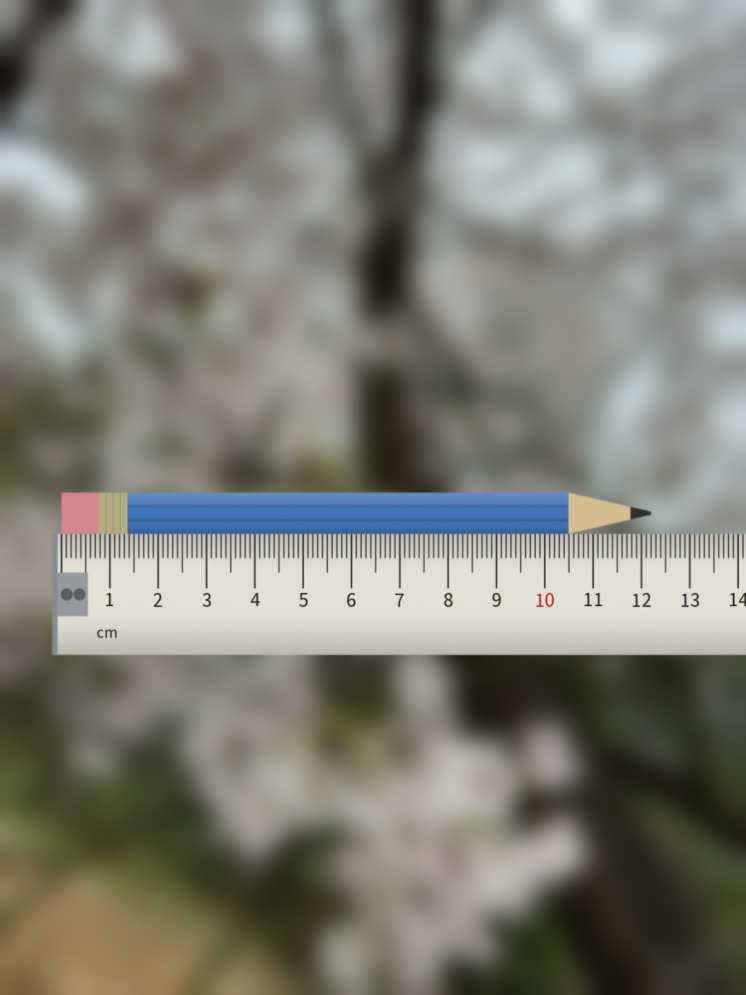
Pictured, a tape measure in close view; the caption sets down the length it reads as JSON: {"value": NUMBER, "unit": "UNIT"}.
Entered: {"value": 12.2, "unit": "cm"}
